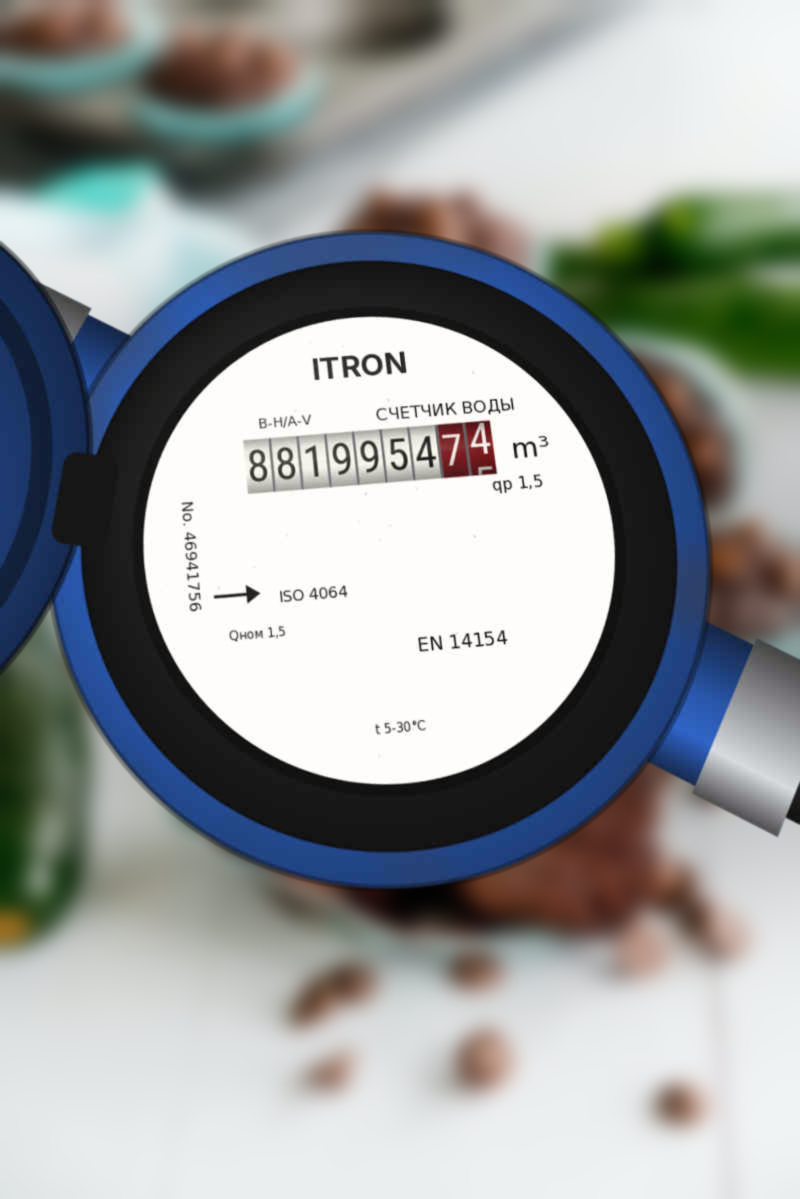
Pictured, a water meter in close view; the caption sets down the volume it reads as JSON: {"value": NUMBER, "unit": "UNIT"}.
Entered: {"value": 8819954.74, "unit": "m³"}
